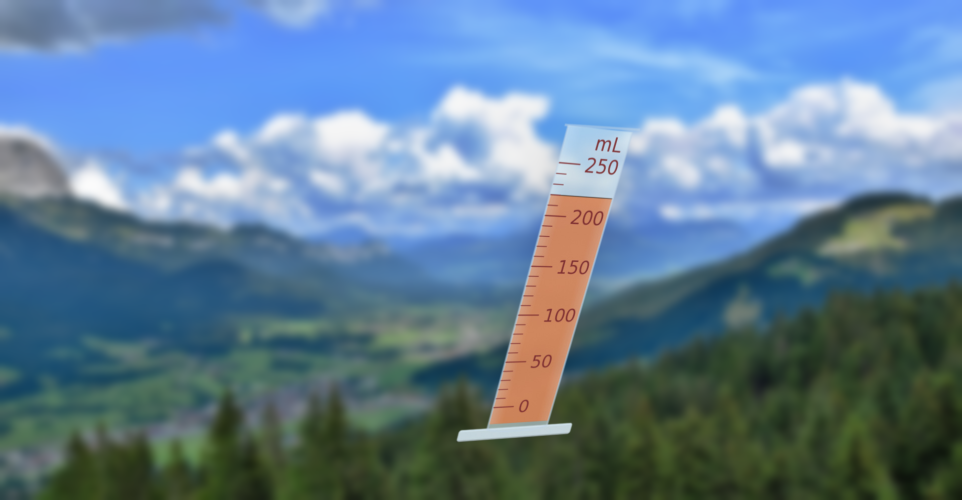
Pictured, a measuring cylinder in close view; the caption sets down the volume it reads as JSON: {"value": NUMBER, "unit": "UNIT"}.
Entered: {"value": 220, "unit": "mL"}
